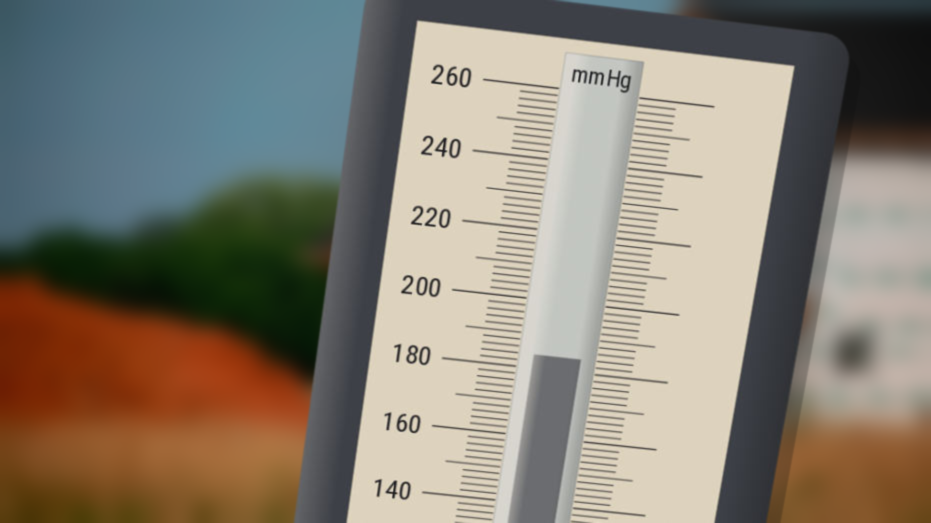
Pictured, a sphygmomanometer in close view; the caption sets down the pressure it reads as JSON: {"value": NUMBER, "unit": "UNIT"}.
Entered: {"value": 184, "unit": "mmHg"}
